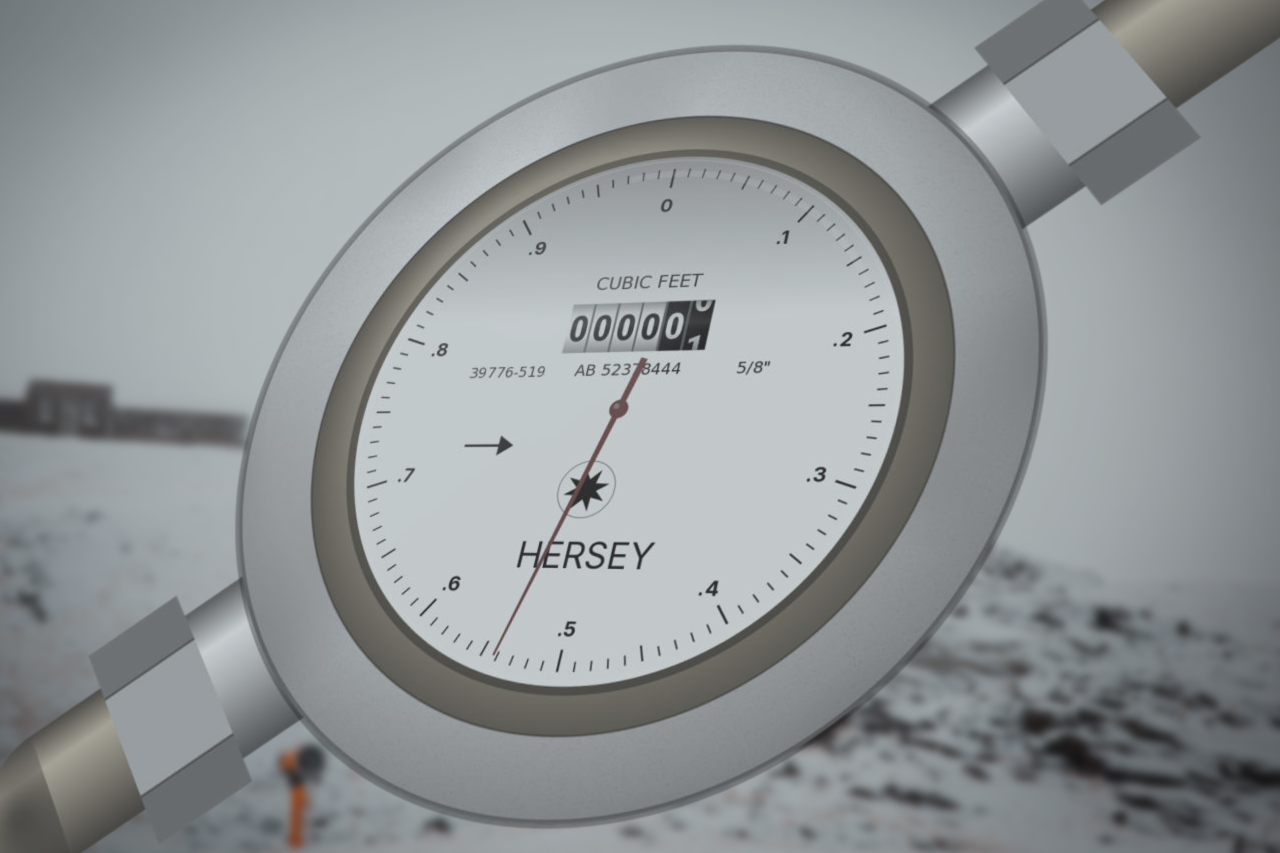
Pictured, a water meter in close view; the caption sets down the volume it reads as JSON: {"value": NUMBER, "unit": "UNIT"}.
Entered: {"value": 0.54, "unit": "ft³"}
